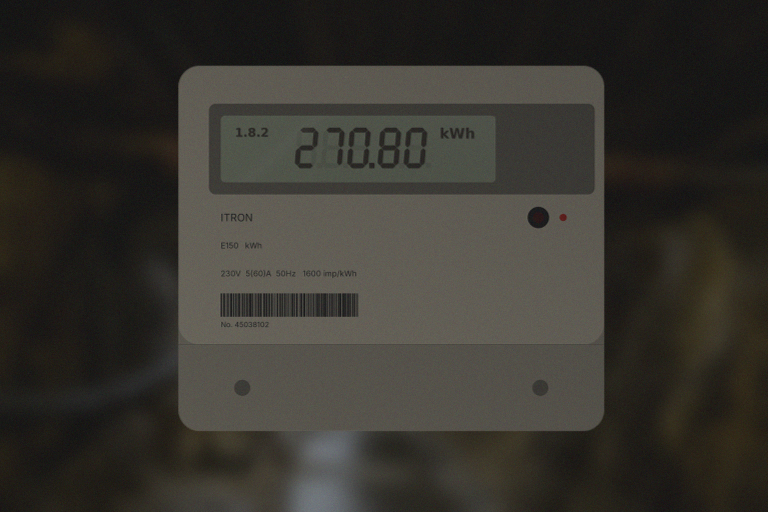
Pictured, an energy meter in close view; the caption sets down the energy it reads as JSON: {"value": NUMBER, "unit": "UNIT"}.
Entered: {"value": 270.80, "unit": "kWh"}
